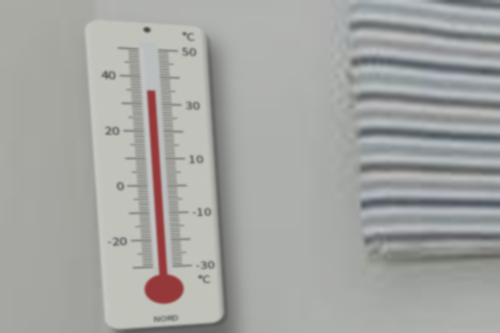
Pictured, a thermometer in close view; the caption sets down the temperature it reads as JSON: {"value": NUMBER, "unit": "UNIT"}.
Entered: {"value": 35, "unit": "°C"}
